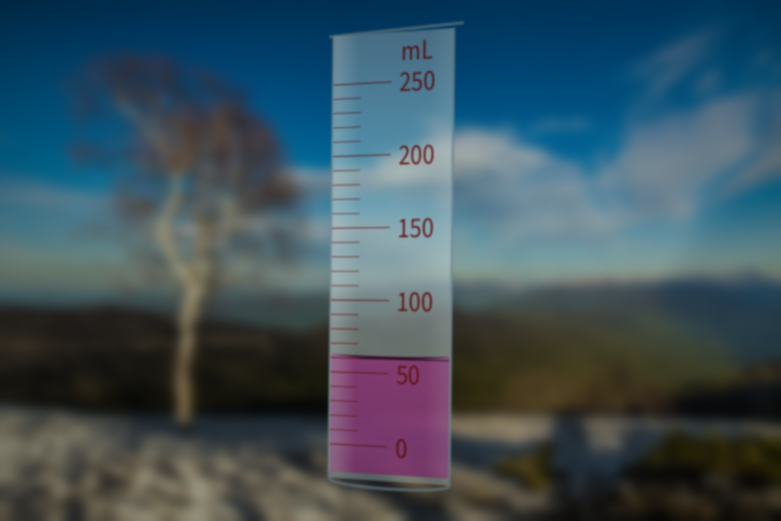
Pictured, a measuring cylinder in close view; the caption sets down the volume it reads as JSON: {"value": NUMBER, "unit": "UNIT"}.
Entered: {"value": 60, "unit": "mL"}
